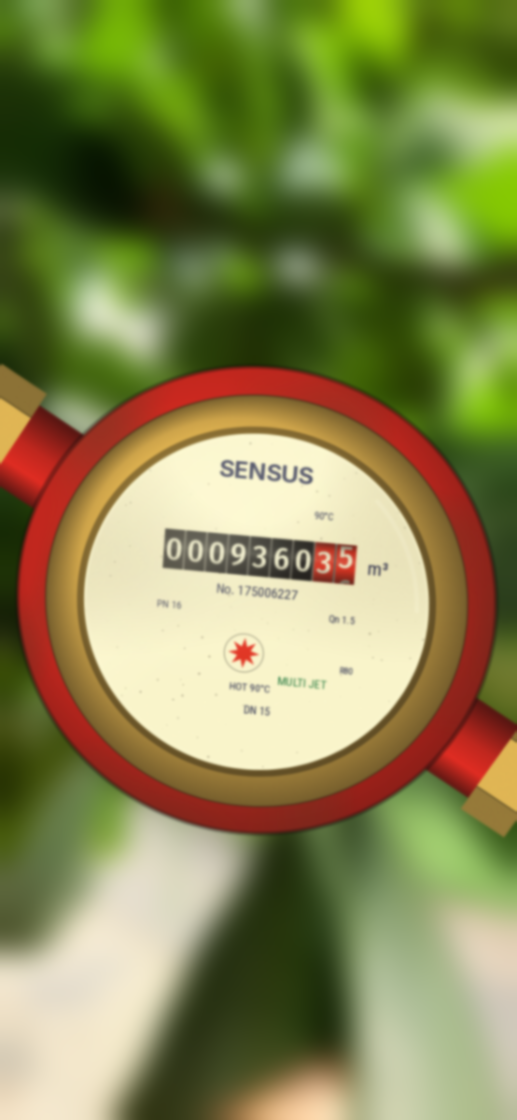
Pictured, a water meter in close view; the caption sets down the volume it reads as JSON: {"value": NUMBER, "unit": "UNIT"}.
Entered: {"value": 9360.35, "unit": "m³"}
